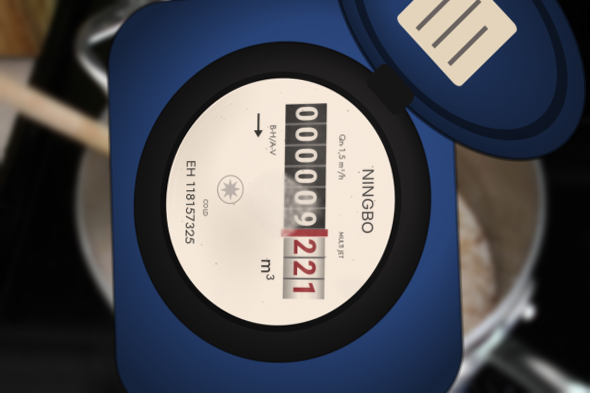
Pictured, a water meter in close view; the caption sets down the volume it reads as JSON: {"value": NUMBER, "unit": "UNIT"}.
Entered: {"value": 9.221, "unit": "m³"}
